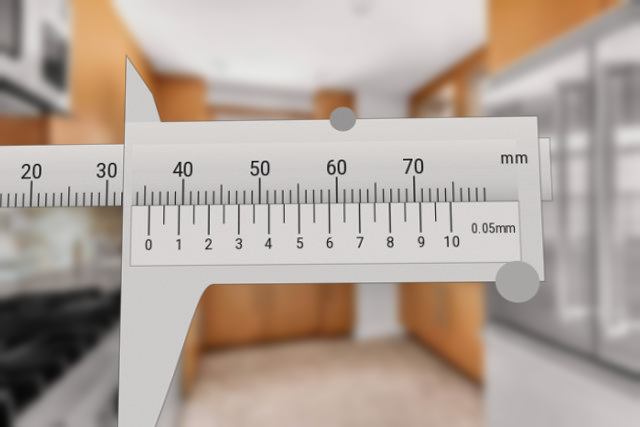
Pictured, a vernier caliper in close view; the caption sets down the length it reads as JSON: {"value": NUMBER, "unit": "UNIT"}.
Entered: {"value": 35.6, "unit": "mm"}
